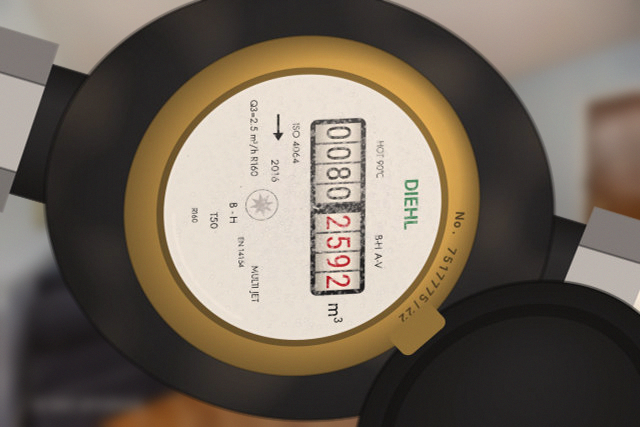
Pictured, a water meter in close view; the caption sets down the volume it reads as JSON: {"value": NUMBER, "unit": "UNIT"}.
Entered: {"value": 80.2592, "unit": "m³"}
